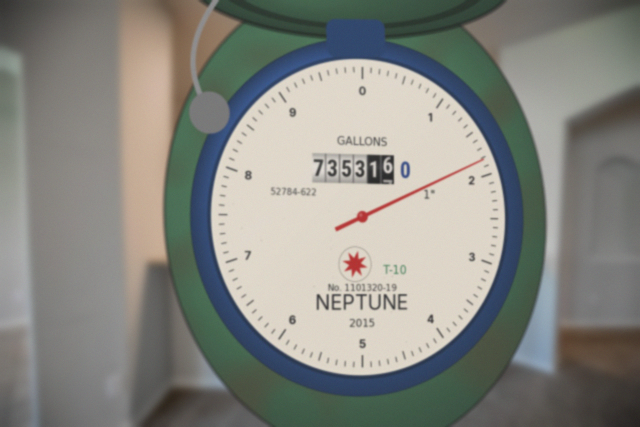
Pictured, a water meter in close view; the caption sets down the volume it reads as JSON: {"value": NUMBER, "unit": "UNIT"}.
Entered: {"value": 7353161.8, "unit": "gal"}
